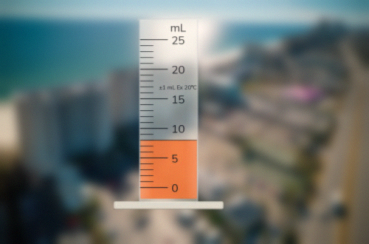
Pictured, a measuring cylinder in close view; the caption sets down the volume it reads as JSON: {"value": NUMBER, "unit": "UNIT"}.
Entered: {"value": 8, "unit": "mL"}
